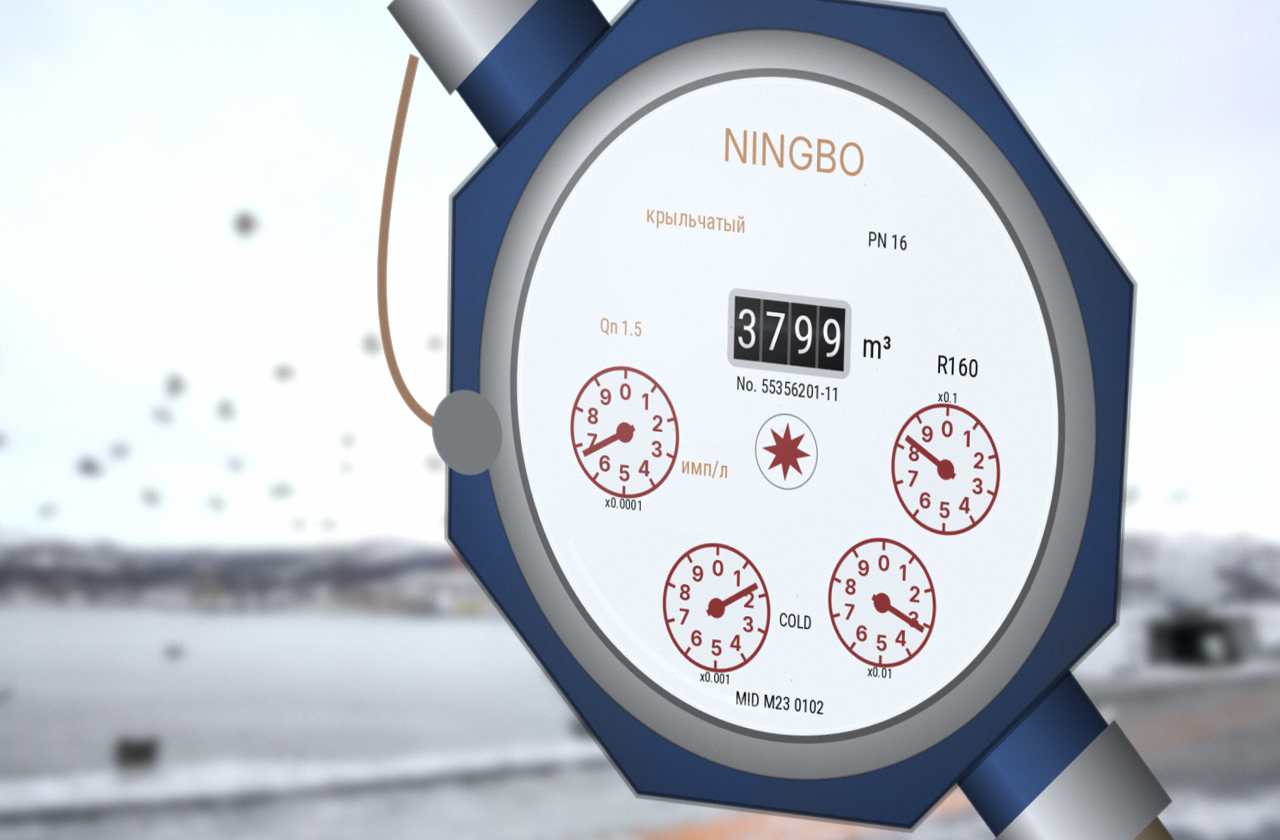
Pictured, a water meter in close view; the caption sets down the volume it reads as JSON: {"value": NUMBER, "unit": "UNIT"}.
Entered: {"value": 3799.8316, "unit": "m³"}
